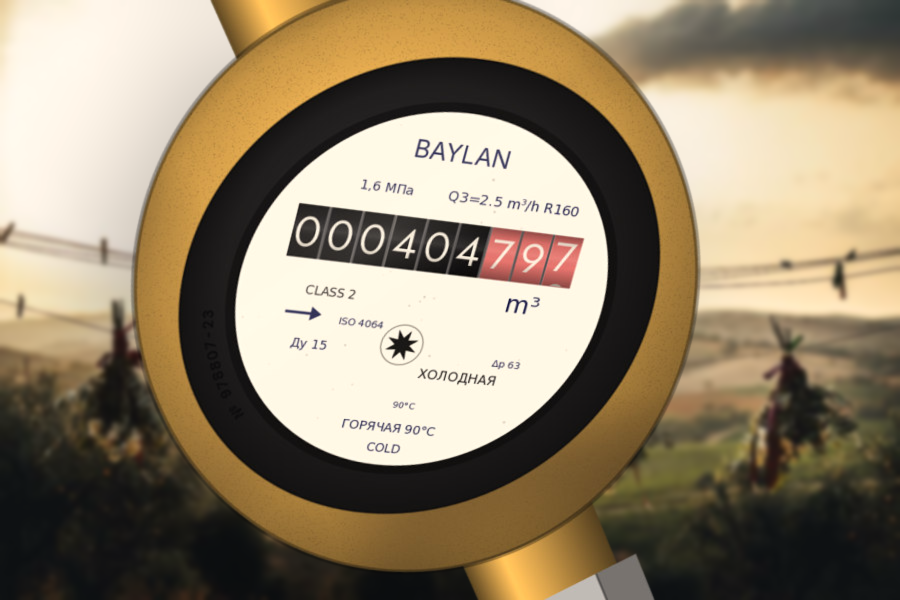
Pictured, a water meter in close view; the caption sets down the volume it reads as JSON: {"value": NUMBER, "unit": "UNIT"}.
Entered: {"value": 404.797, "unit": "m³"}
